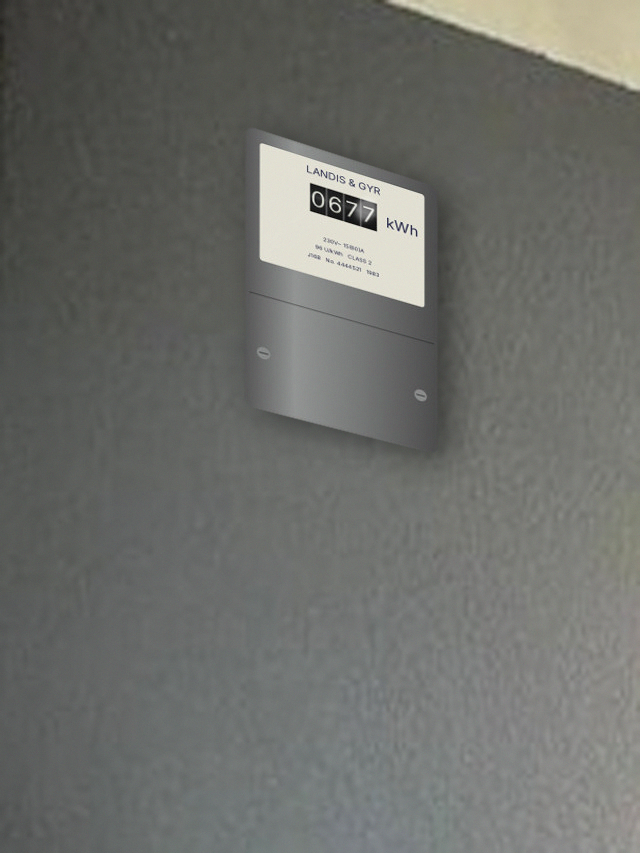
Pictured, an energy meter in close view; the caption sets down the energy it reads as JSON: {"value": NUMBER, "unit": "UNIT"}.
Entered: {"value": 677, "unit": "kWh"}
